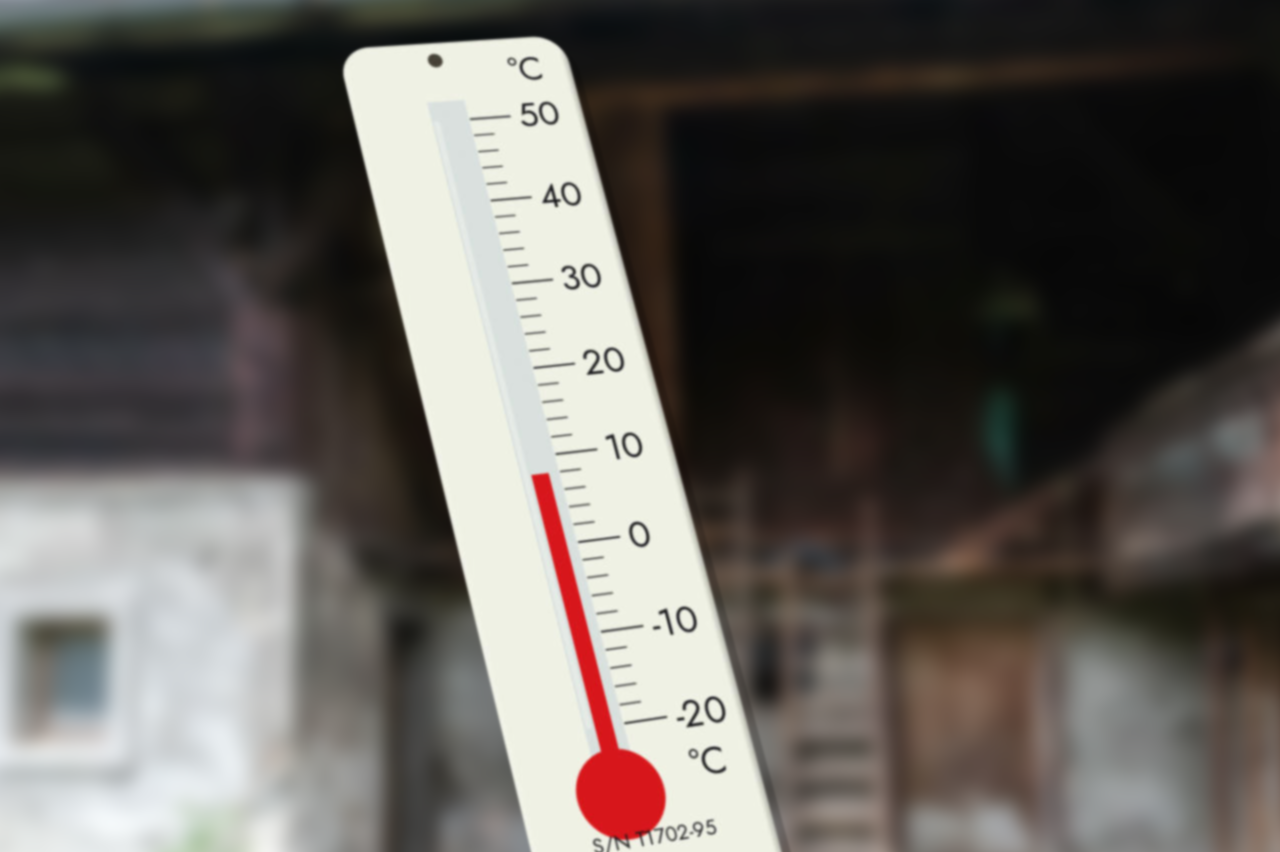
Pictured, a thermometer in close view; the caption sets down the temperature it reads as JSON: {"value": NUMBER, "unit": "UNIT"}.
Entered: {"value": 8, "unit": "°C"}
